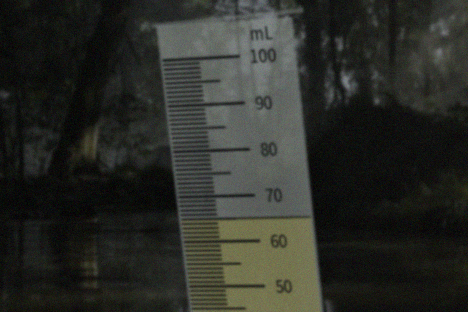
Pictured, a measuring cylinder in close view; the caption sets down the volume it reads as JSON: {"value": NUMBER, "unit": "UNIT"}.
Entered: {"value": 65, "unit": "mL"}
